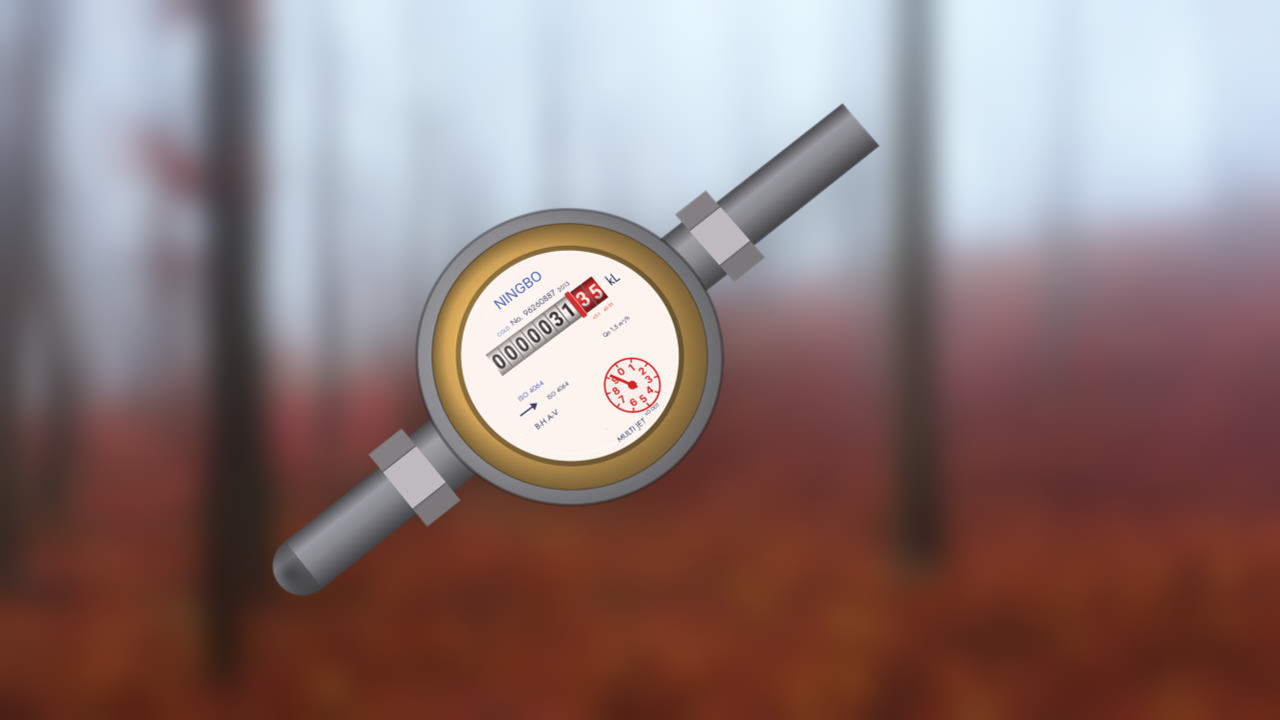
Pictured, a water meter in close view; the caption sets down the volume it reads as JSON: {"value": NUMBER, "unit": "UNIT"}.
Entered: {"value": 31.349, "unit": "kL"}
